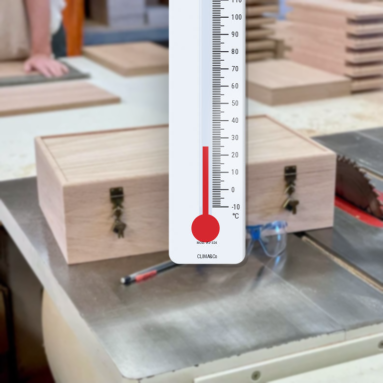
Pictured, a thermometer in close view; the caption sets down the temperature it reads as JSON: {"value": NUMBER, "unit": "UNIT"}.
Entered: {"value": 25, "unit": "°C"}
